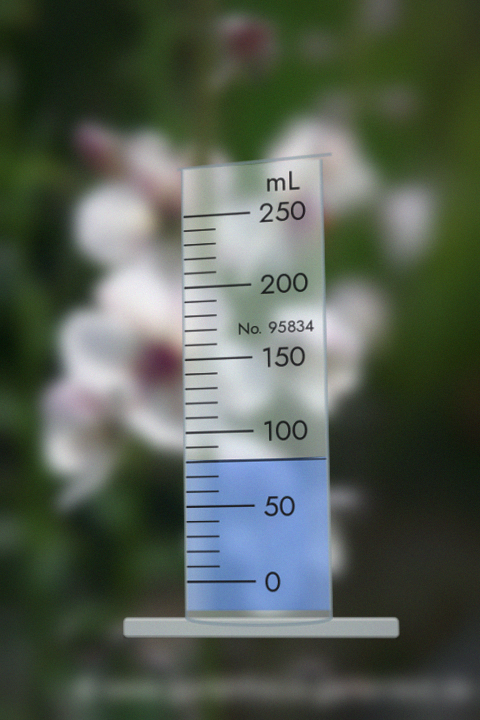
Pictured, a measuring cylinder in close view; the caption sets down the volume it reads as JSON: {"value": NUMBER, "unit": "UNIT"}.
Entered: {"value": 80, "unit": "mL"}
